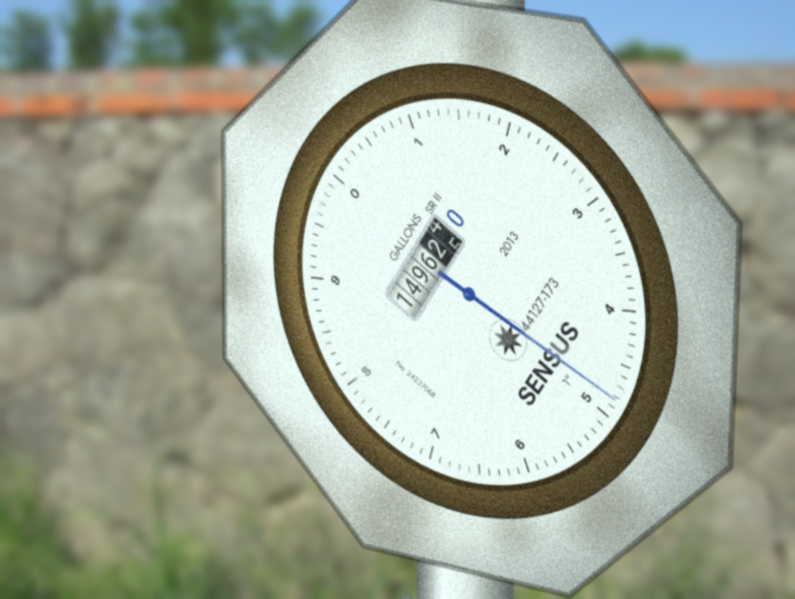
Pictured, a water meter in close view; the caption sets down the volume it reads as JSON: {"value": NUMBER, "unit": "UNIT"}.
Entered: {"value": 1496244.8, "unit": "gal"}
